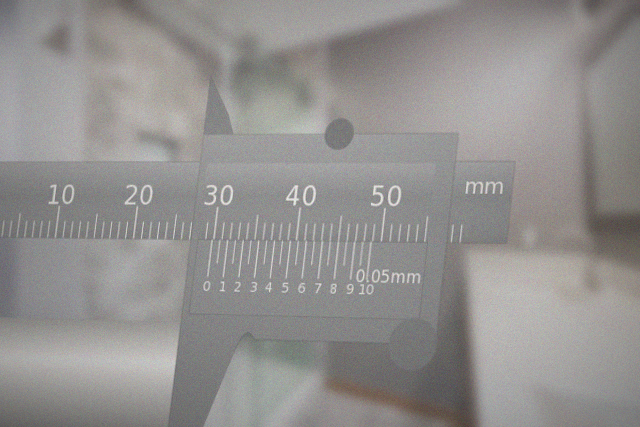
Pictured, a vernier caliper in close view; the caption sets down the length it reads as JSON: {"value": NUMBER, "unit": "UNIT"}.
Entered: {"value": 29.8, "unit": "mm"}
